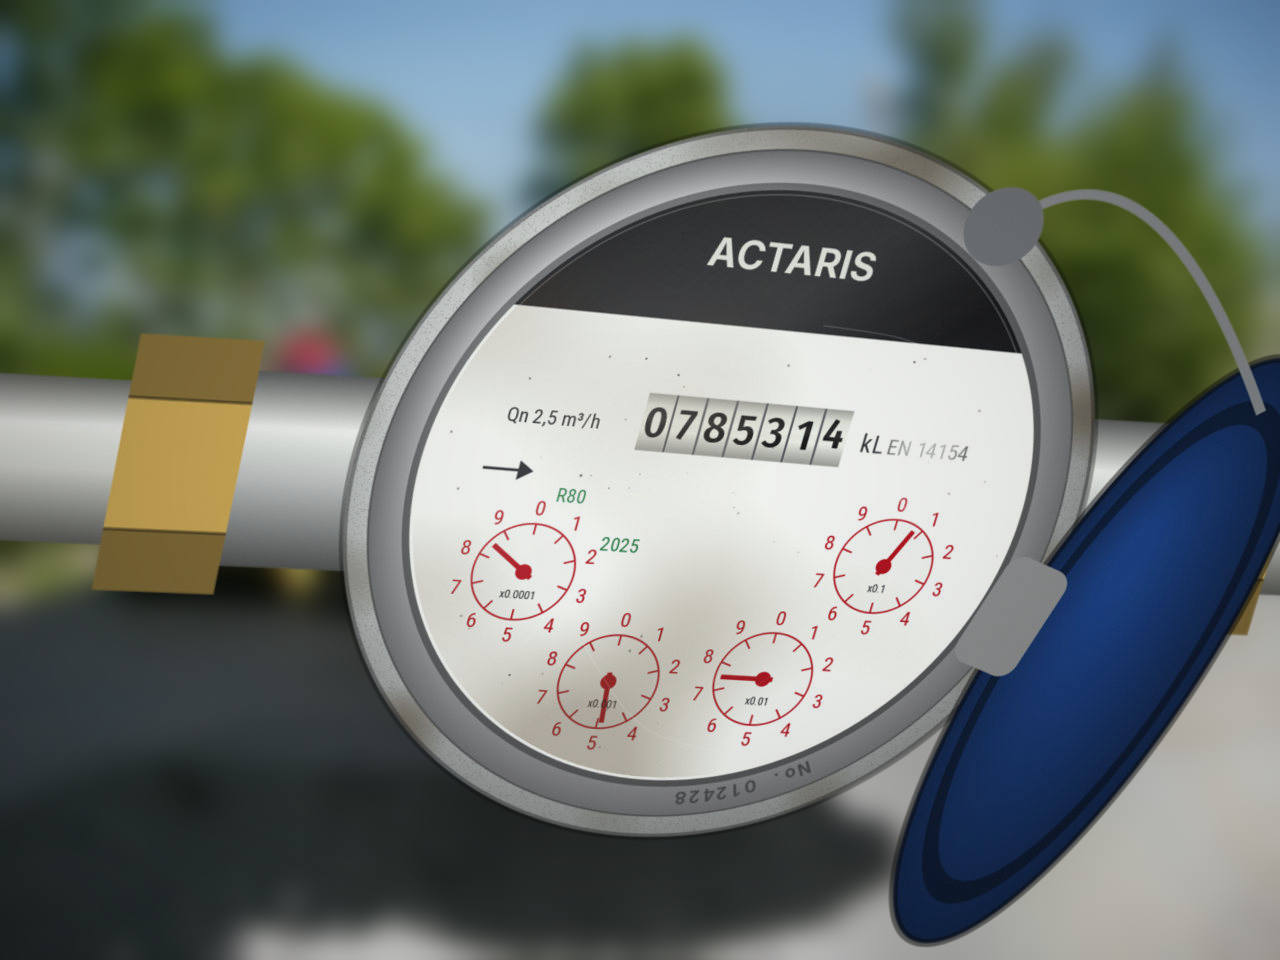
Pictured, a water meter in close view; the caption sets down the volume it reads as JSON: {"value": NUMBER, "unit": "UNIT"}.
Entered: {"value": 785314.0748, "unit": "kL"}
